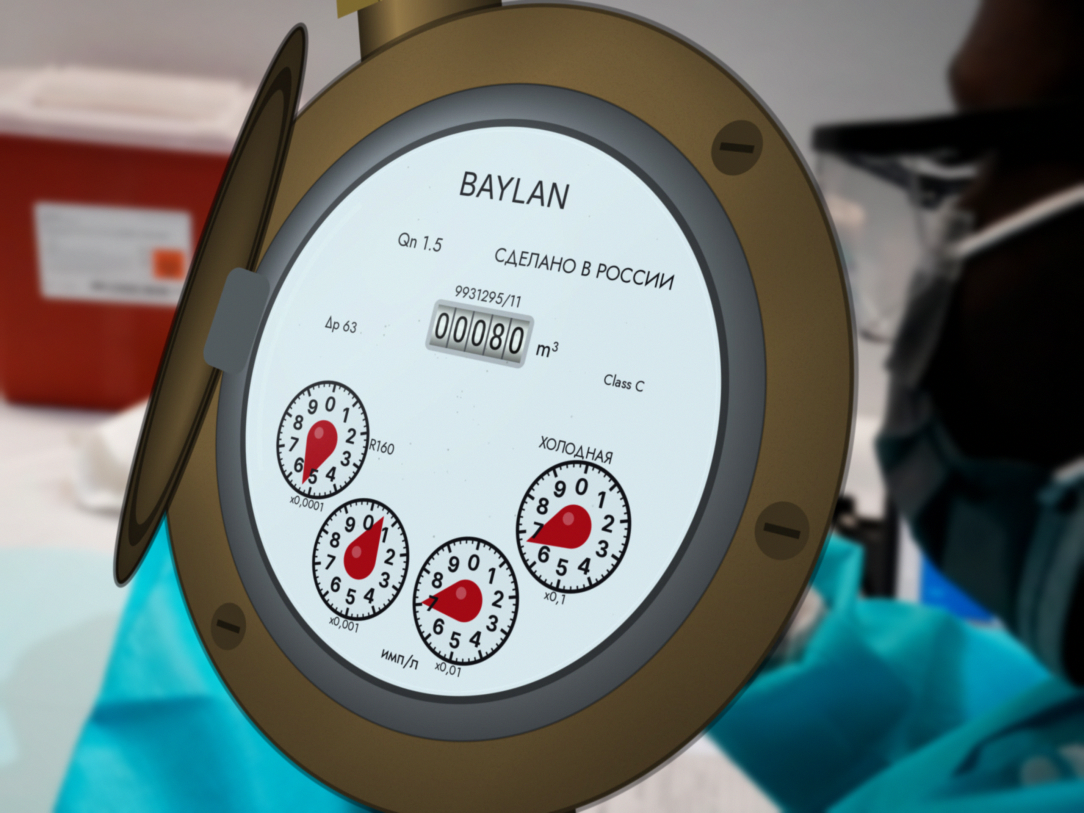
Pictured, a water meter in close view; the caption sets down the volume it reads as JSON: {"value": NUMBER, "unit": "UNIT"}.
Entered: {"value": 80.6705, "unit": "m³"}
